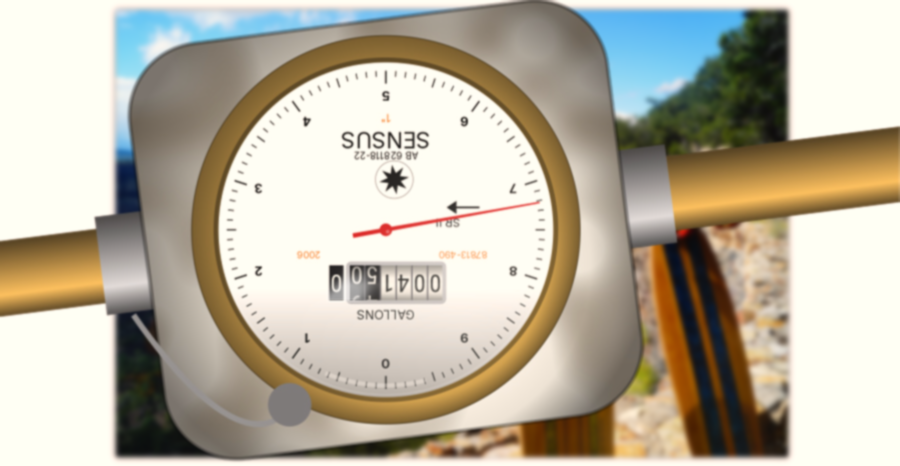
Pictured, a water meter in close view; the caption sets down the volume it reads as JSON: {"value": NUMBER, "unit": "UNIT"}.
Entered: {"value": 41497.2, "unit": "gal"}
